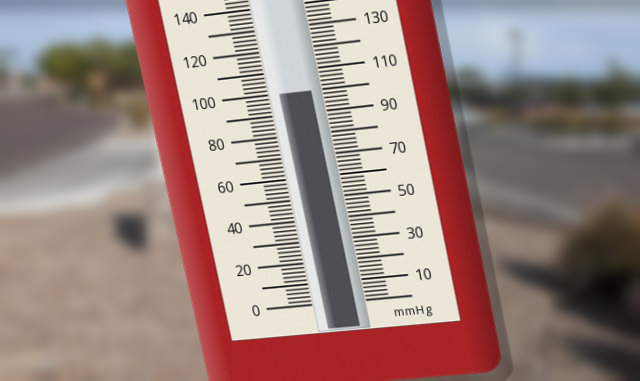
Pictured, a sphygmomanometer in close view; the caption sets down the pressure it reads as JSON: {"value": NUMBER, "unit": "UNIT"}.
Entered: {"value": 100, "unit": "mmHg"}
